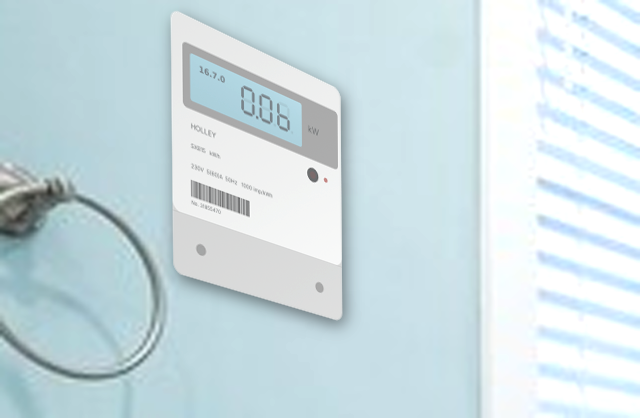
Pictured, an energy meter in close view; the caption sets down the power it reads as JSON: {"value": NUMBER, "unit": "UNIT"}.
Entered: {"value": 0.06, "unit": "kW"}
